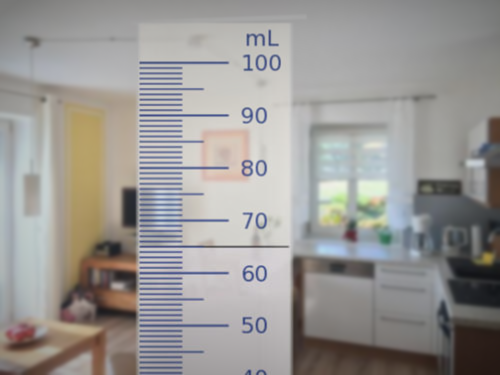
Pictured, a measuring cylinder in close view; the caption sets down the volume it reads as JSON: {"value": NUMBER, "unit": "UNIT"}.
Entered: {"value": 65, "unit": "mL"}
